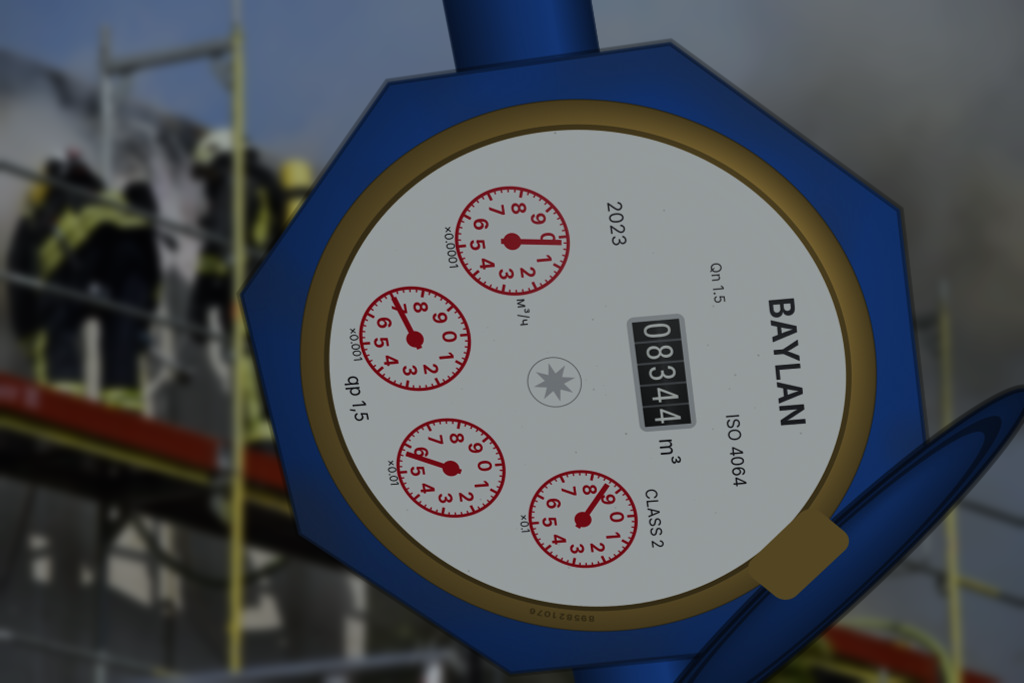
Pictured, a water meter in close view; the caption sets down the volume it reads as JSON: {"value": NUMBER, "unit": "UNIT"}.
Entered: {"value": 8344.8570, "unit": "m³"}
